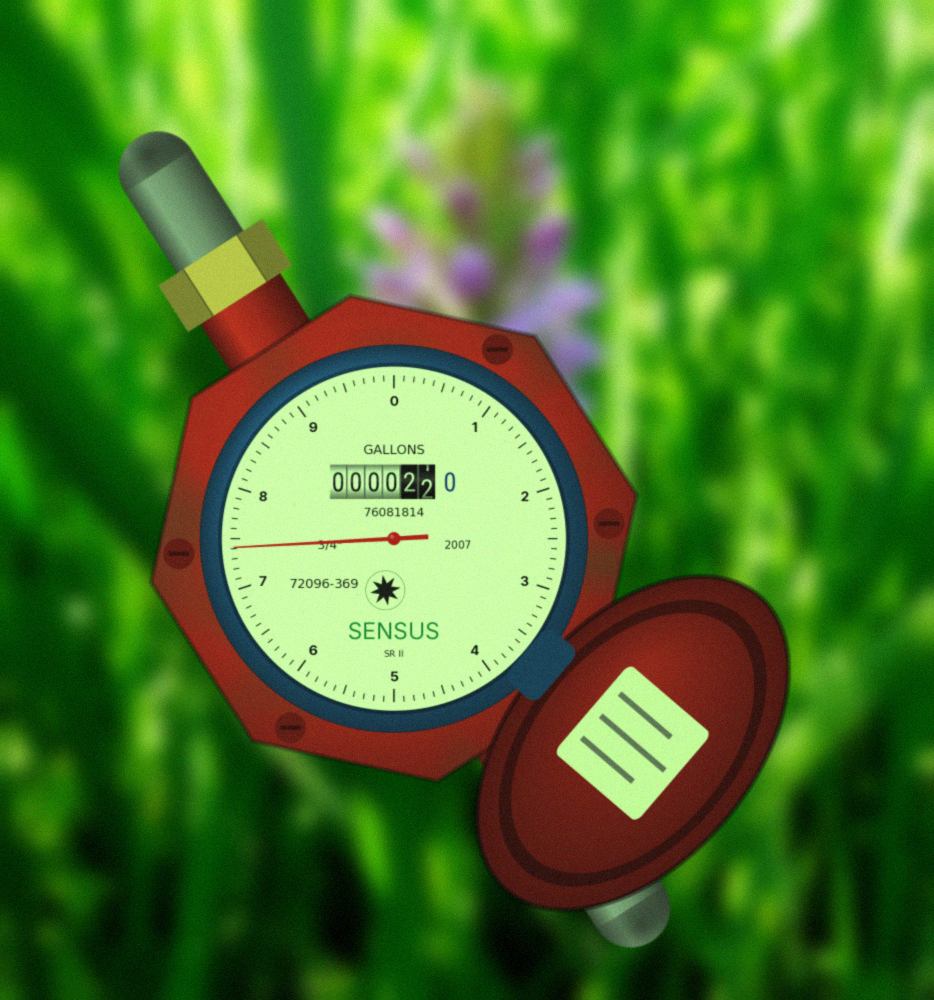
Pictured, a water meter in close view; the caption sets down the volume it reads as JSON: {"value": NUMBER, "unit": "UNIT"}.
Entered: {"value": 217.4, "unit": "gal"}
